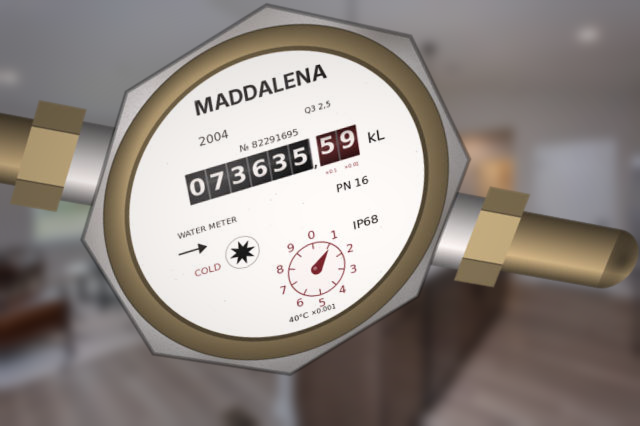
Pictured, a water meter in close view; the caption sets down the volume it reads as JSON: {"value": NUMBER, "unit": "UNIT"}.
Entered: {"value": 73635.591, "unit": "kL"}
